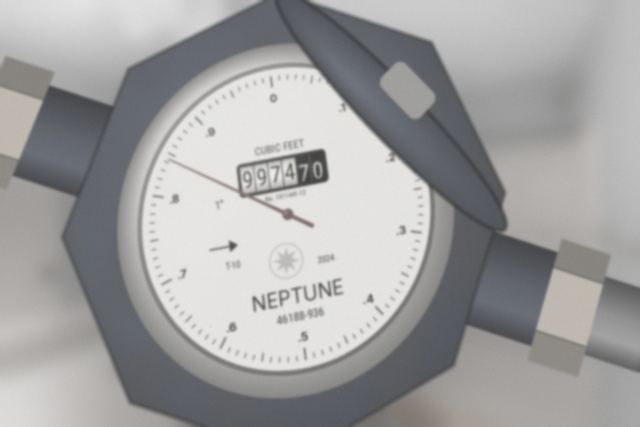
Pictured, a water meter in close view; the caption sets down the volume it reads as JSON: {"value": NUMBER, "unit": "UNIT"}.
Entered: {"value": 997469.84, "unit": "ft³"}
